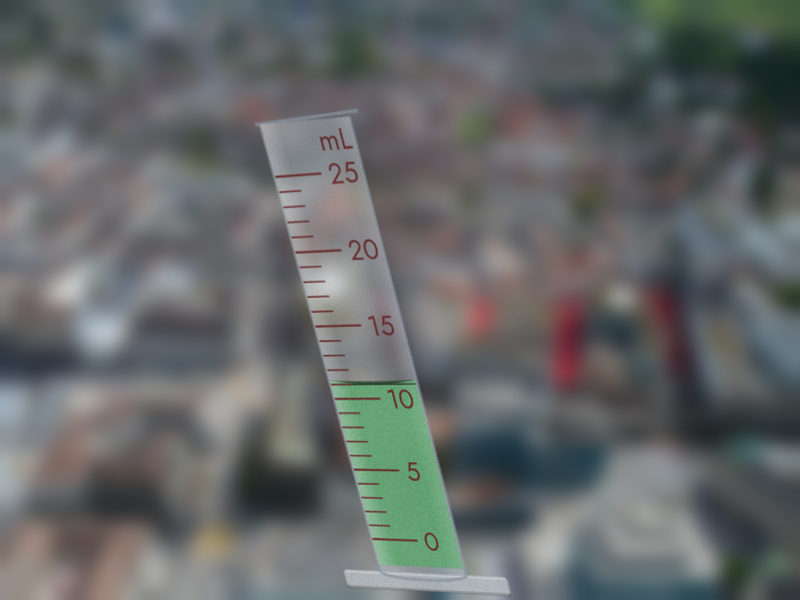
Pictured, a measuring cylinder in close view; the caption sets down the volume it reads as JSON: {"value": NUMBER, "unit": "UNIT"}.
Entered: {"value": 11, "unit": "mL"}
